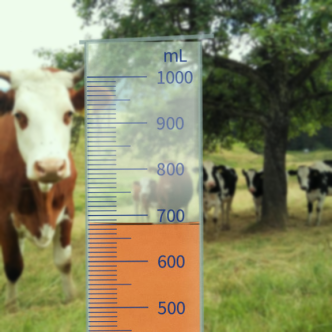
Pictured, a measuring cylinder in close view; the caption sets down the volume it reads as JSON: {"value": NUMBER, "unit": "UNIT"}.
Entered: {"value": 680, "unit": "mL"}
